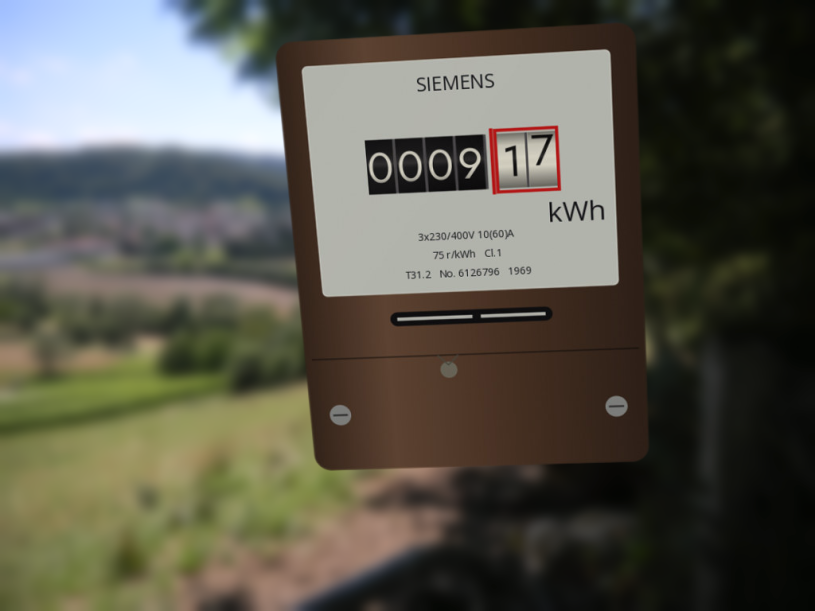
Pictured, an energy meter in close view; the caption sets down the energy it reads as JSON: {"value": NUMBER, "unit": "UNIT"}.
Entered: {"value": 9.17, "unit": "kWh"}
